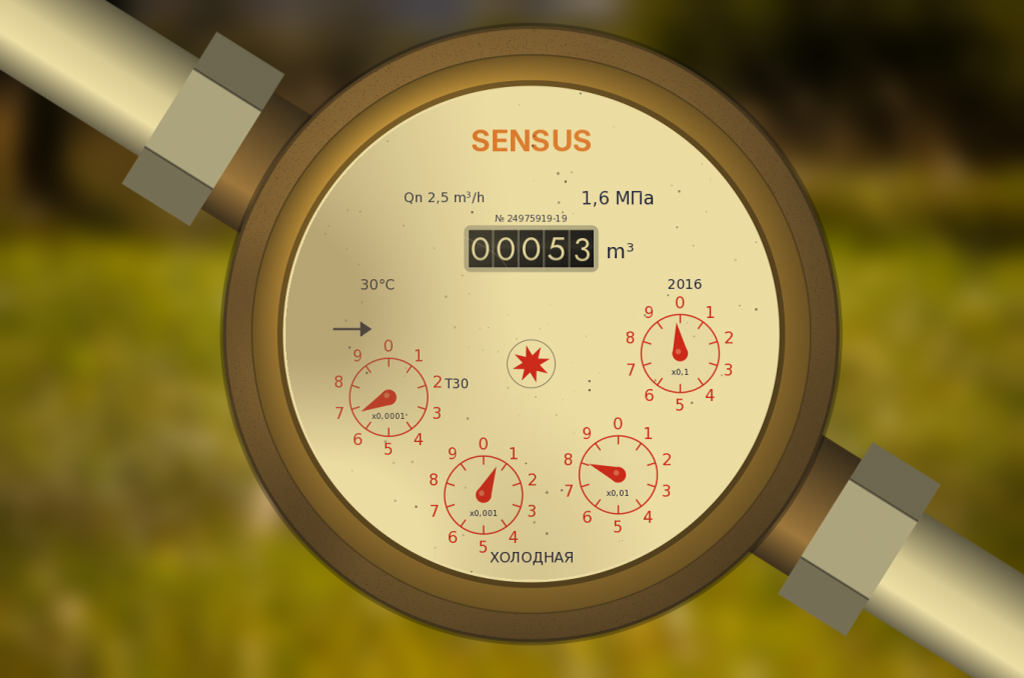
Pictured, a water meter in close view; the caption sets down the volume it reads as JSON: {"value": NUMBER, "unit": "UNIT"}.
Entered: {"value": 52.9806, "unit": "m³"}
